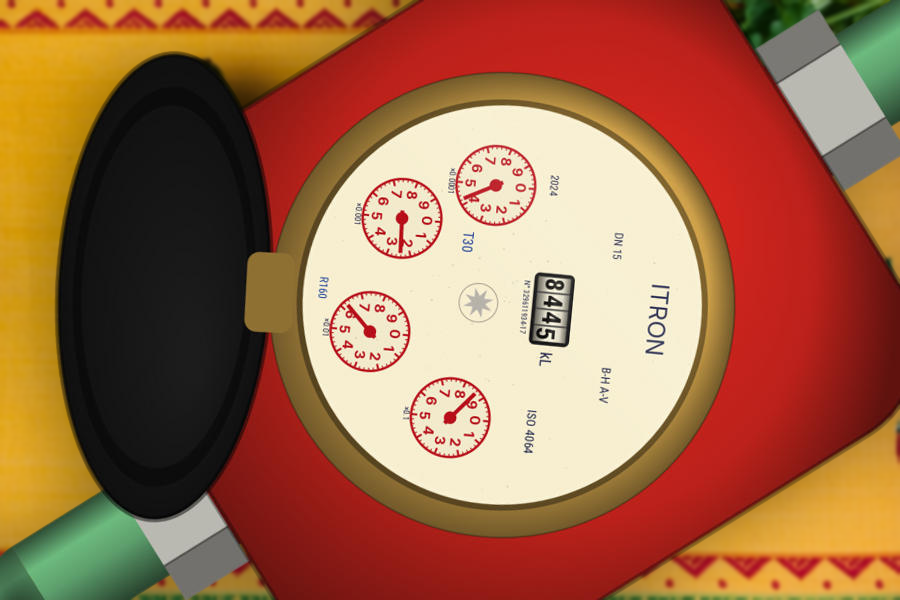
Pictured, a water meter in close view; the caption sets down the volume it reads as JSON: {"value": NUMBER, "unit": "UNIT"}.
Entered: {"value": 8444.8624, "unit": "kL"}
